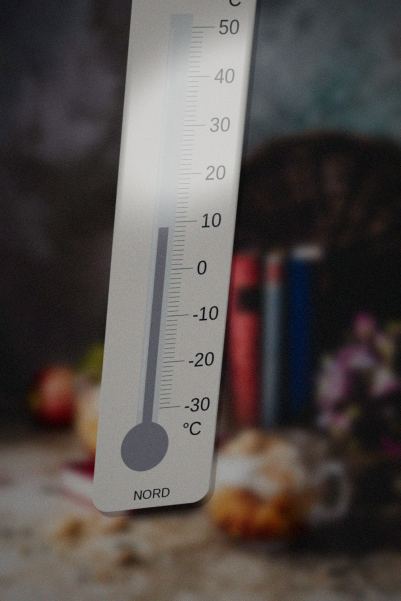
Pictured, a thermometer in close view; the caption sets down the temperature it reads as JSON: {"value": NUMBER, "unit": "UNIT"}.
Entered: {"value": 9, "unit": "°C"}
